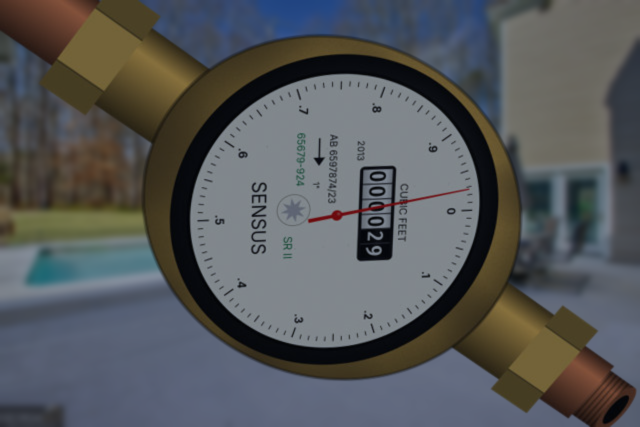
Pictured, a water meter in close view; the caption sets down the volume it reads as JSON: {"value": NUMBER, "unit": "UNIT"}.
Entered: {"value": 28.97, "unit": "ft³"}
